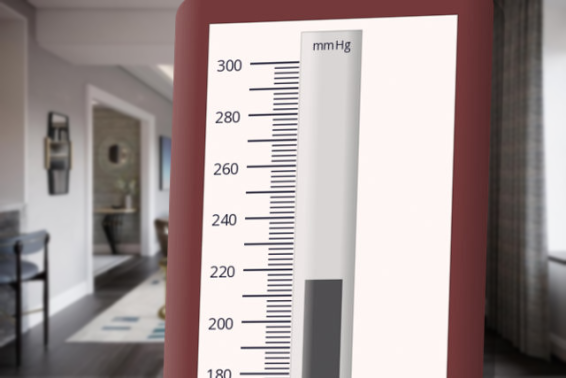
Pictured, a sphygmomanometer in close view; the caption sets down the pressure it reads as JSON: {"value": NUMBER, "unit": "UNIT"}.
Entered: {"value": 216, "unit": "mmHg"}
